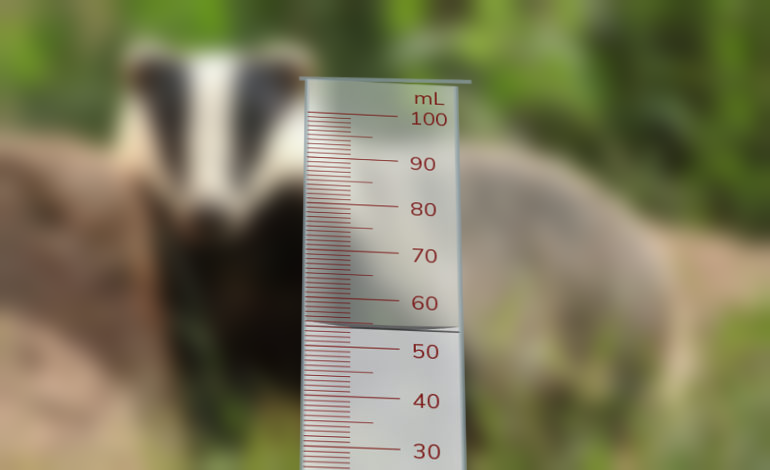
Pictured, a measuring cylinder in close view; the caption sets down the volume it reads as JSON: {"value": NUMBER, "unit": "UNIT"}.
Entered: {"value": 54, "unit": "mL"}
